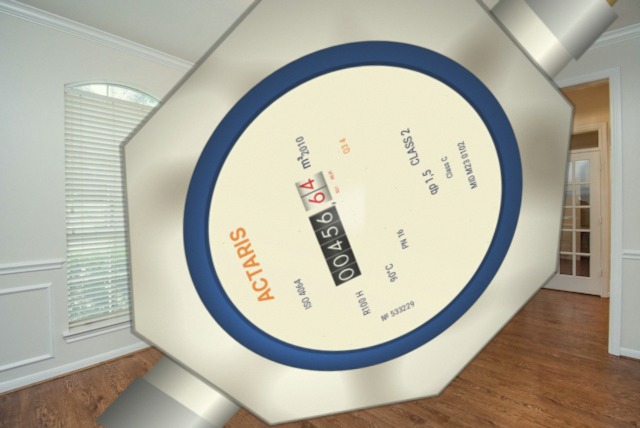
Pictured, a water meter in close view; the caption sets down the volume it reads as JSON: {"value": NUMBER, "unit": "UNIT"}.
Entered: {"value": 456.64, "unit": "m³"}
